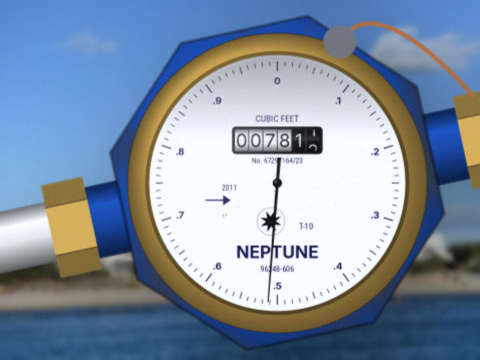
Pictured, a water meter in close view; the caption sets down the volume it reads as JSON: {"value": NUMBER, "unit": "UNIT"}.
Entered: {"value": 7811.51, "unit": "ft³"}
